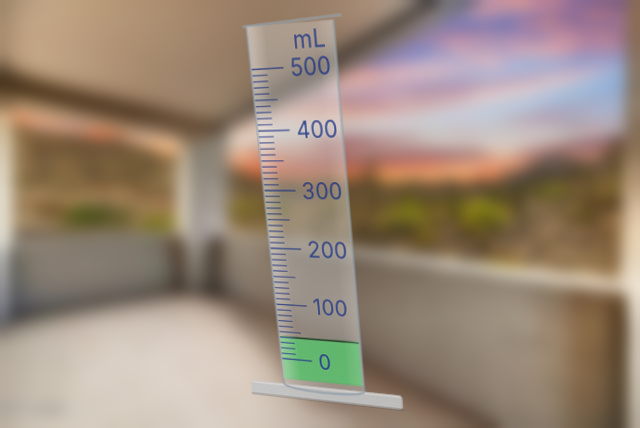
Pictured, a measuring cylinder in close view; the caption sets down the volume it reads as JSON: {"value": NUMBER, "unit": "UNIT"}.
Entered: {"value": 40, "unit": "mL"}
